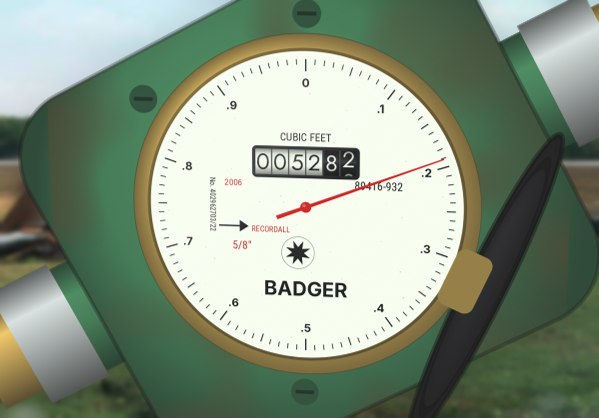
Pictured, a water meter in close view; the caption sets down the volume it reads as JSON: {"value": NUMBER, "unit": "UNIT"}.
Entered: {"value": 5282.19, "unit": "ft³"}
